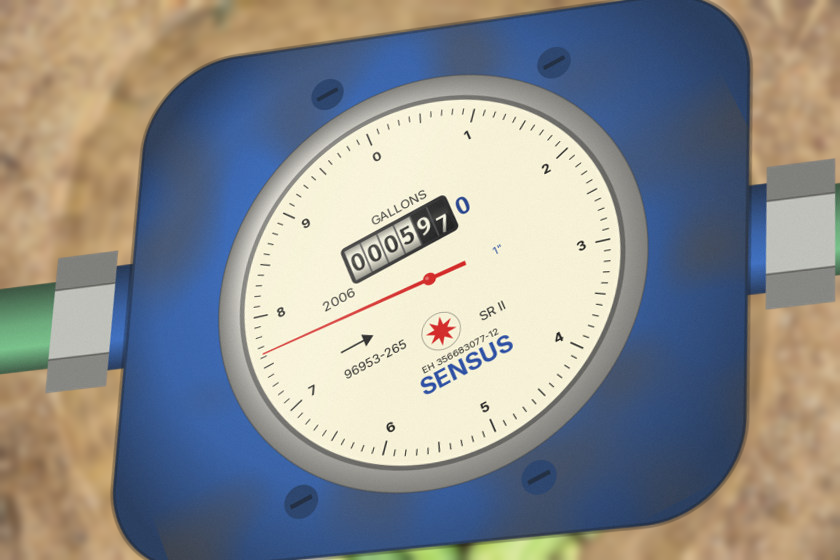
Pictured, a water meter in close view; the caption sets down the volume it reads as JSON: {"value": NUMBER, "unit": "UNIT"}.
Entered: {"value": 5967.6, "unit": "gal"}
